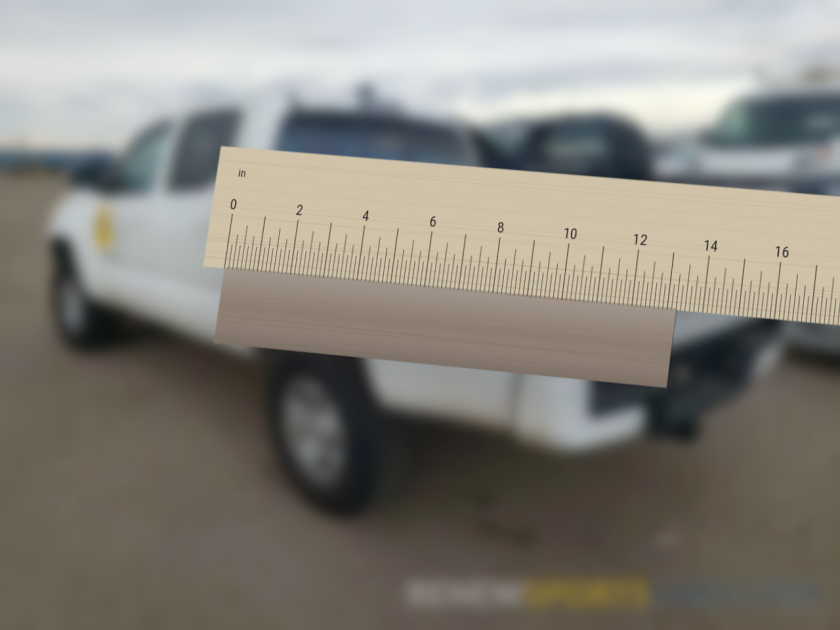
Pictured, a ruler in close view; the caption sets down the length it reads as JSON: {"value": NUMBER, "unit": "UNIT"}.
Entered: {"value": 13.25, "unit": "in"}
